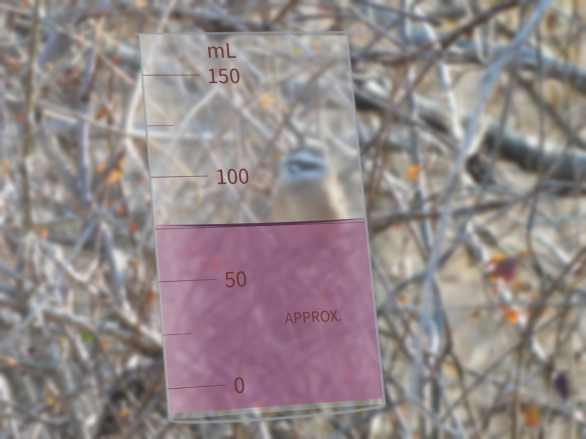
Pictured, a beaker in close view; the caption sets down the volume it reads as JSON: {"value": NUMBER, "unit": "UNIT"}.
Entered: {"value": 75, "unit": "mL"}
